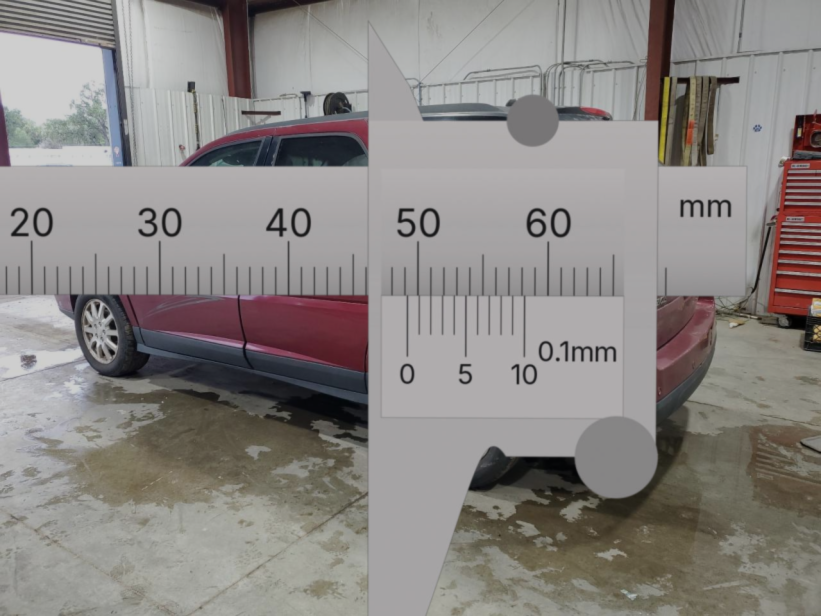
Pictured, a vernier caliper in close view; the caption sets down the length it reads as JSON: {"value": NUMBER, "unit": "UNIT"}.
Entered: {"value": 49.2, "unit": "mm"}
